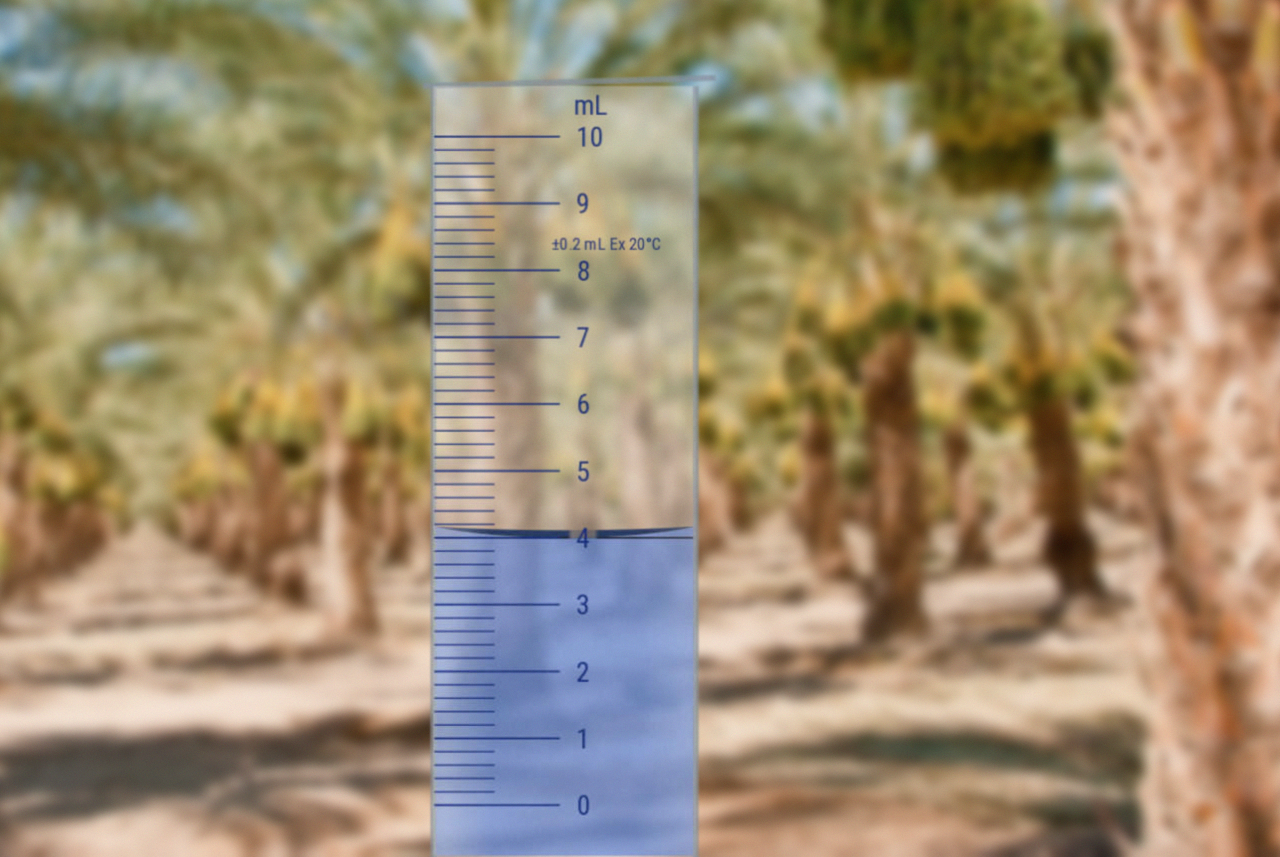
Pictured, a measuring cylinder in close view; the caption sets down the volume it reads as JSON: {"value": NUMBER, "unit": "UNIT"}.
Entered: {"value": 4, "unit": "mL"}
